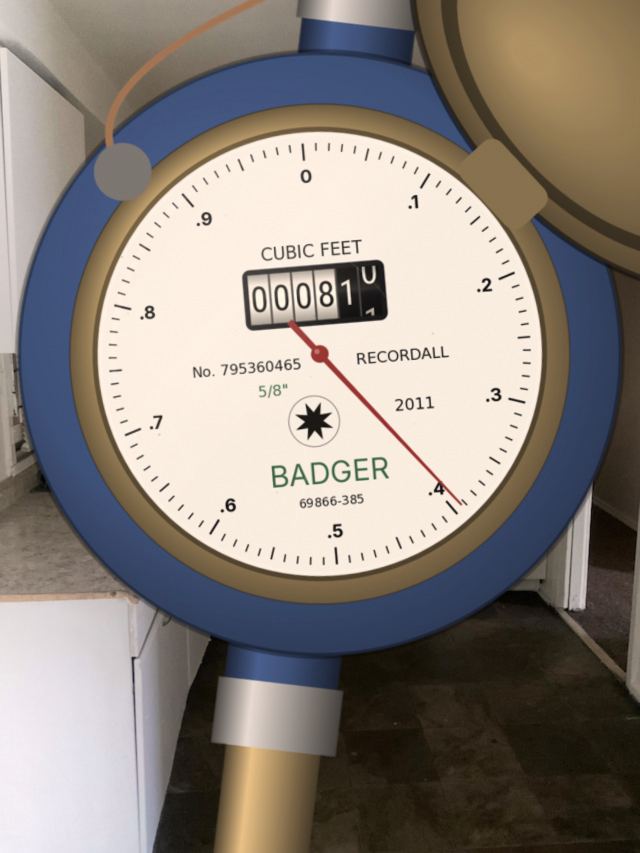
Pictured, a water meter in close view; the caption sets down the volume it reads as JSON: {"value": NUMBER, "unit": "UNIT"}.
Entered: {"value": 810.39, "unit": "ft³"}
